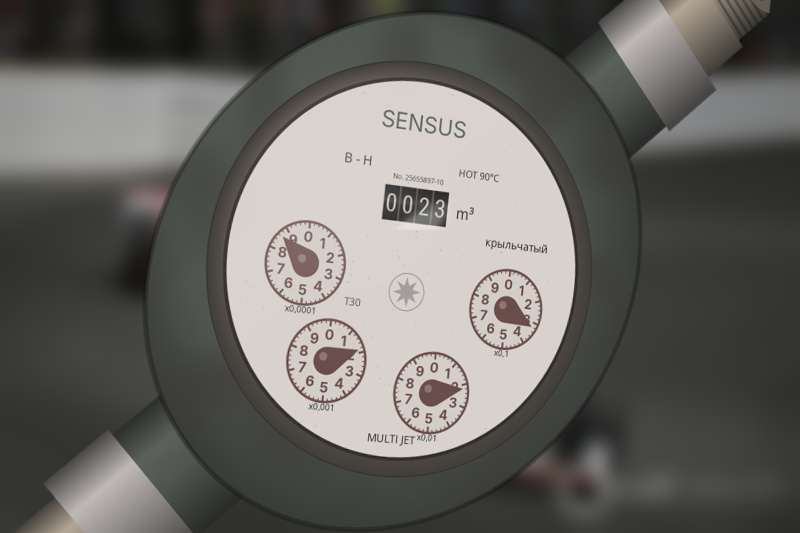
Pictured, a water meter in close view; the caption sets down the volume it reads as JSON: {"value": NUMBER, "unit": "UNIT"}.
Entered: {"value": 23.3218, "unit": "m³"}
